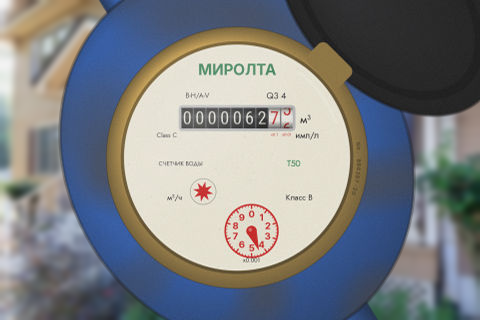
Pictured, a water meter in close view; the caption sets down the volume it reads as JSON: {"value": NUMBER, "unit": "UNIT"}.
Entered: {"value": 62.754, "unit": "m³"}
